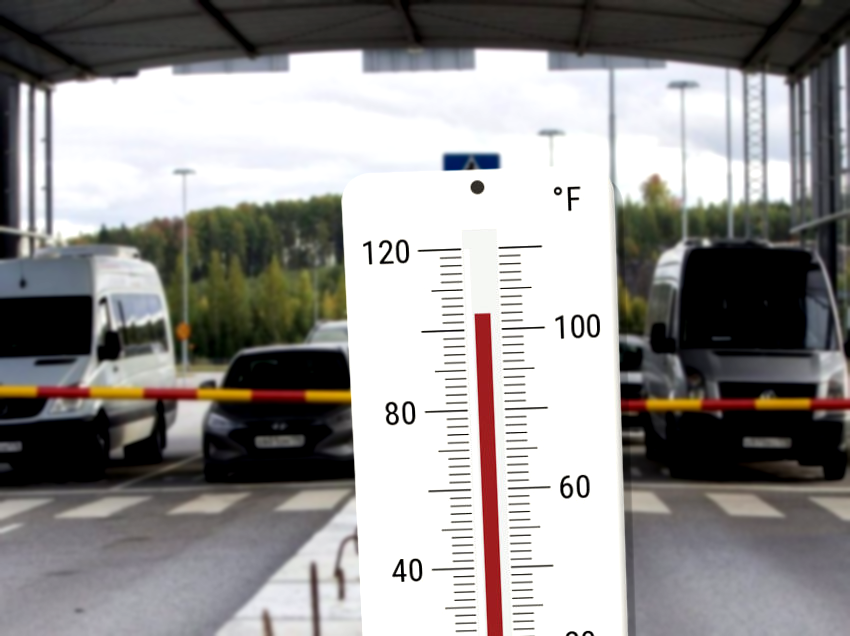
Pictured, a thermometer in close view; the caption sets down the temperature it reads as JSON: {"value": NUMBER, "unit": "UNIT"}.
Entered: {"value": 104, "unit": "°F"}
